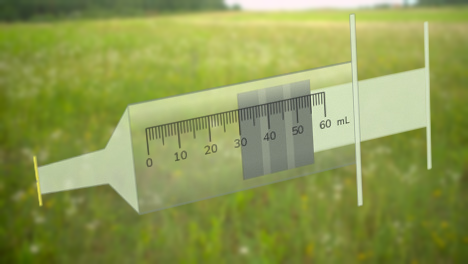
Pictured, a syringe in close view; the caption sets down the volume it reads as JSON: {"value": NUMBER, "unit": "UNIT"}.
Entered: {"value": 30, "unit": "mL"}
